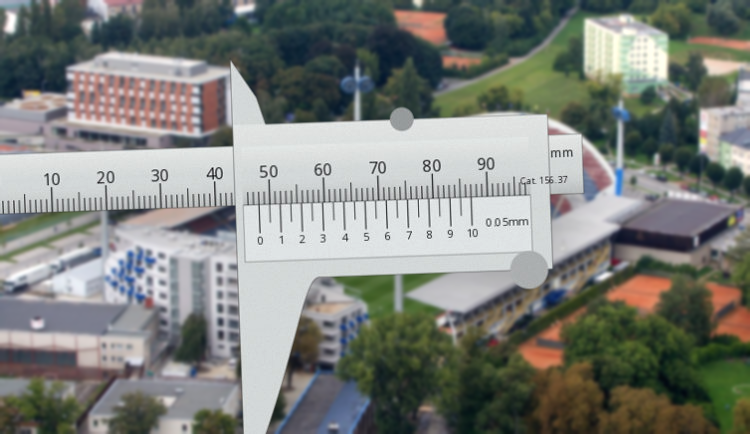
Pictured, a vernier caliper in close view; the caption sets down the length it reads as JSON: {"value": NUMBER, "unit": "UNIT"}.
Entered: {"value": 48.0, "unit": "mm"}
